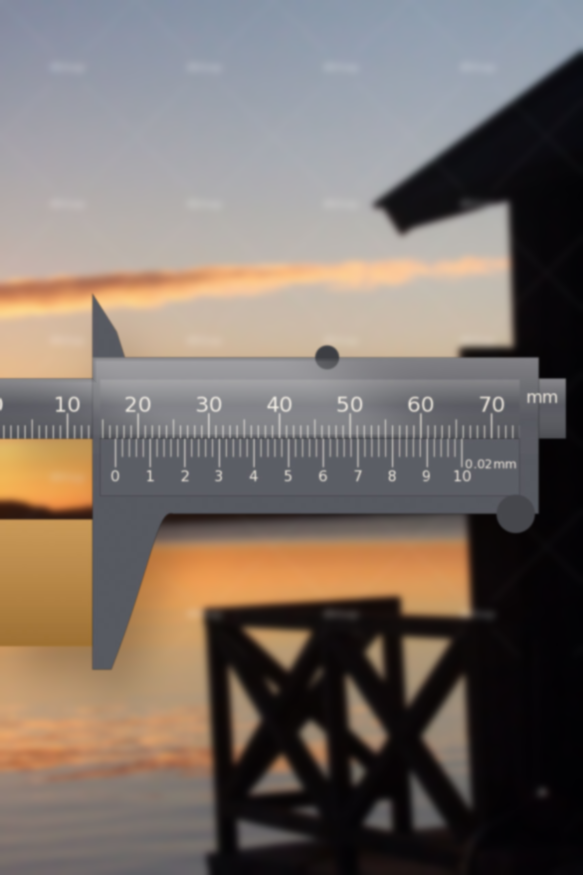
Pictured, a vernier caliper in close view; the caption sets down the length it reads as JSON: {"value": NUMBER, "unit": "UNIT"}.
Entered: {"value": 16.8, "unit": "mm"}
